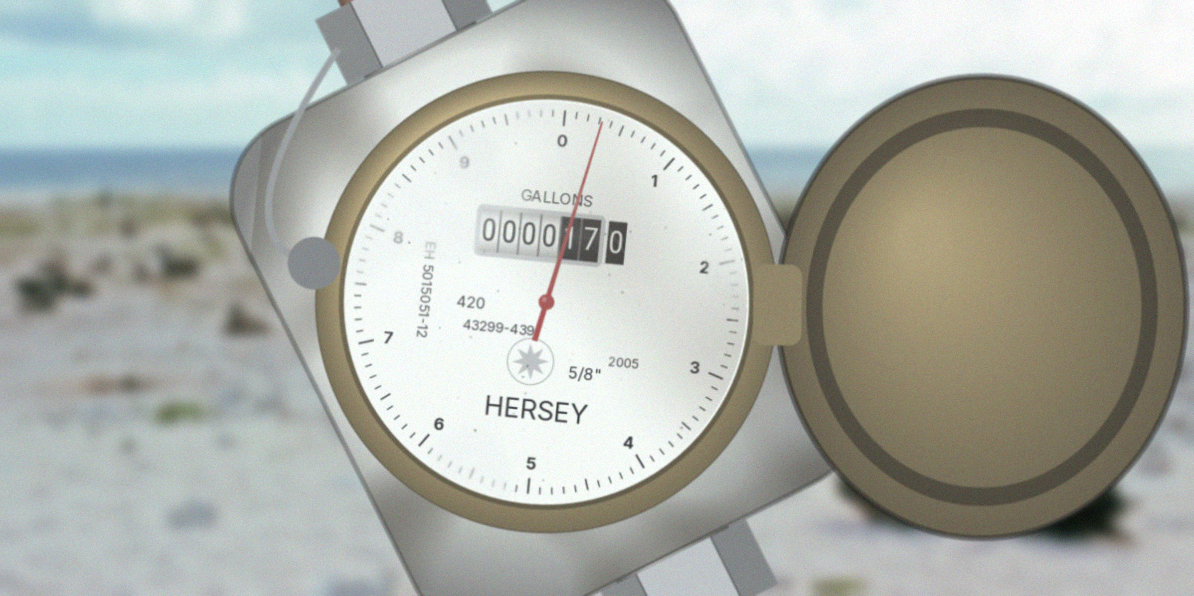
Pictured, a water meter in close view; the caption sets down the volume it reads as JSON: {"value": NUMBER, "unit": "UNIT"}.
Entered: {"value": 170.3, "unit": "gal"}
